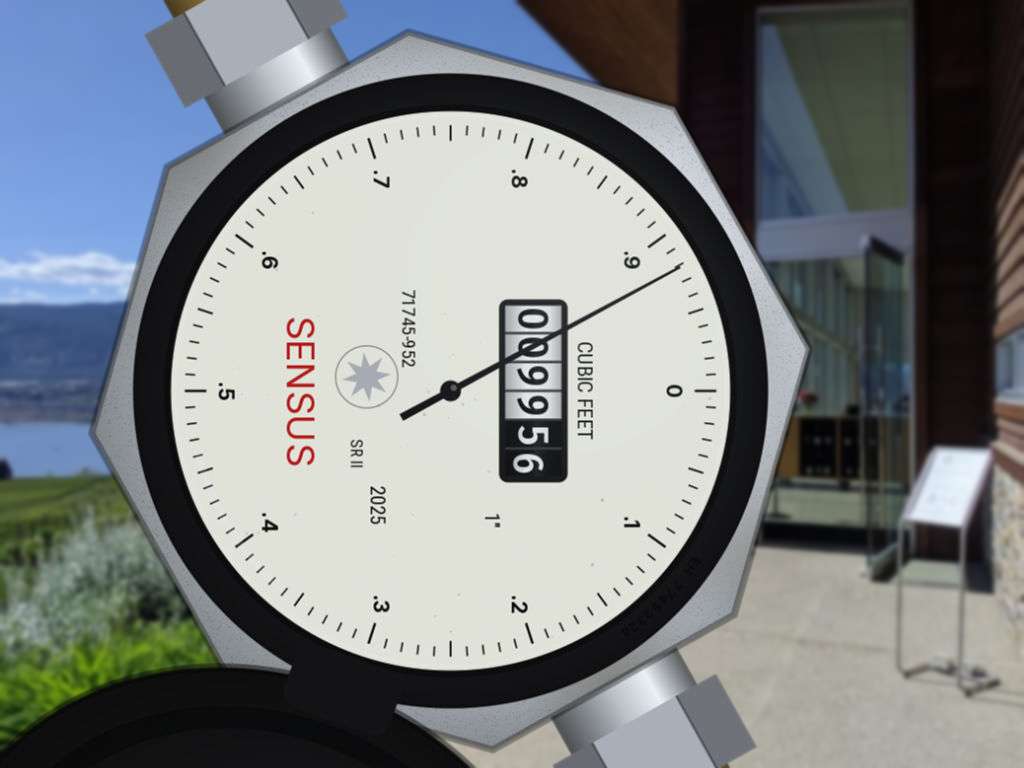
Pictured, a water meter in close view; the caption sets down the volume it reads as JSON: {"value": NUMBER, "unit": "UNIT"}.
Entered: {"value": 9955.92, "unit": "ft³"}
